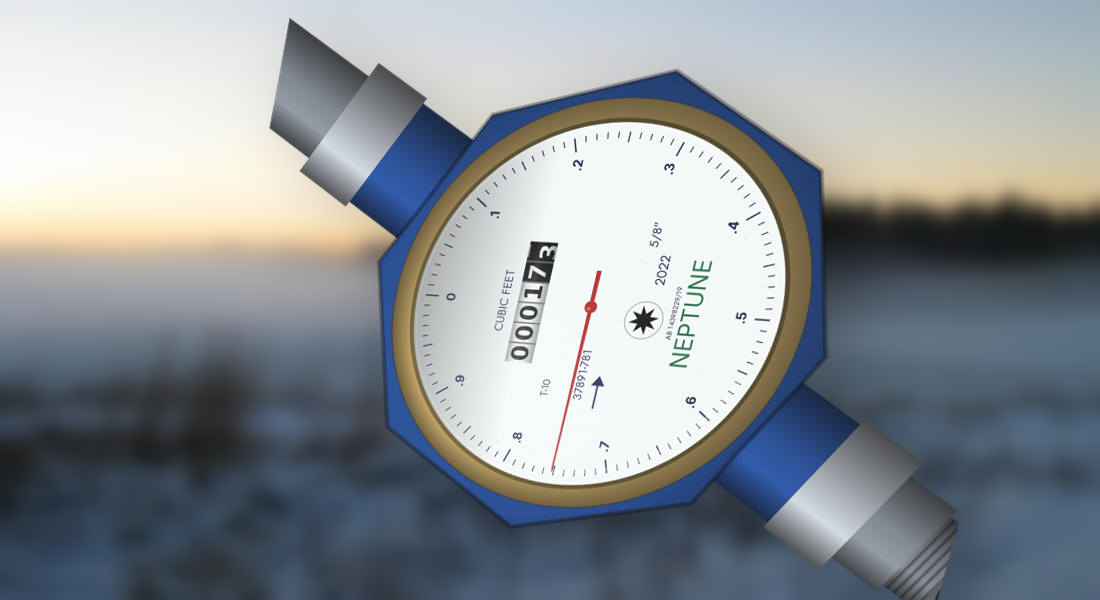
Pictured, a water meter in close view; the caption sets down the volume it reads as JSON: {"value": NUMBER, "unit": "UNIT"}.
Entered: {"value": 172.75, "unit": "ft³"}
